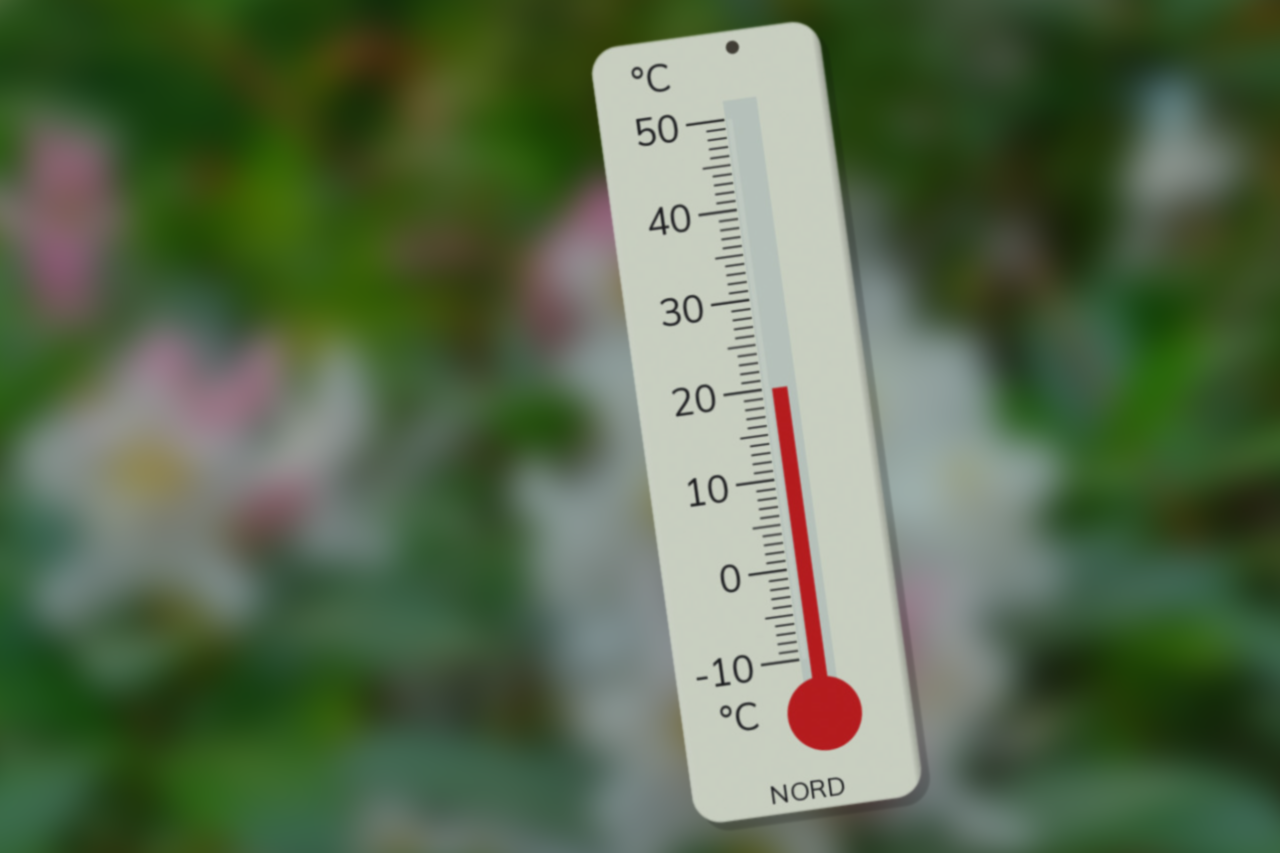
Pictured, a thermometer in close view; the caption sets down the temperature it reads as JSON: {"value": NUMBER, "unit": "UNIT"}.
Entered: {"value": 20, "unit": "°C"}
